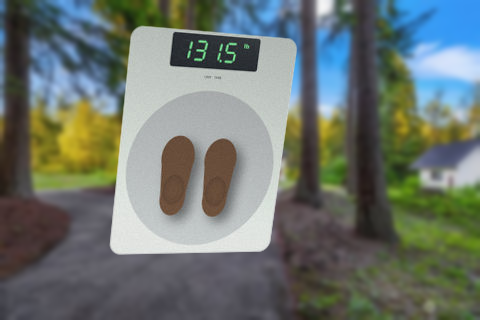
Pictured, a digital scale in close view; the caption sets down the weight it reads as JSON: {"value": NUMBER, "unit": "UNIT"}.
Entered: {"value": 131.5, "unit": "lb"}
